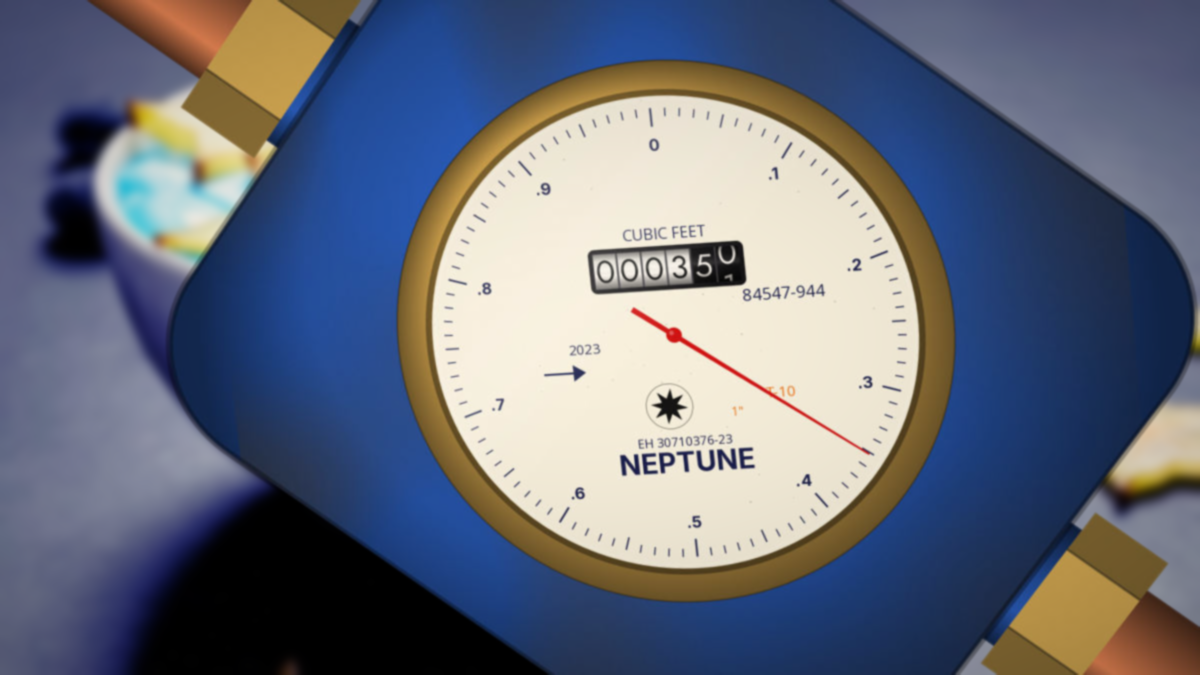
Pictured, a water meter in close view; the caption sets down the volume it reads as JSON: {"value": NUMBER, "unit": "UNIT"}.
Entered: {"value": 350.35, "unit": "ft³"}
